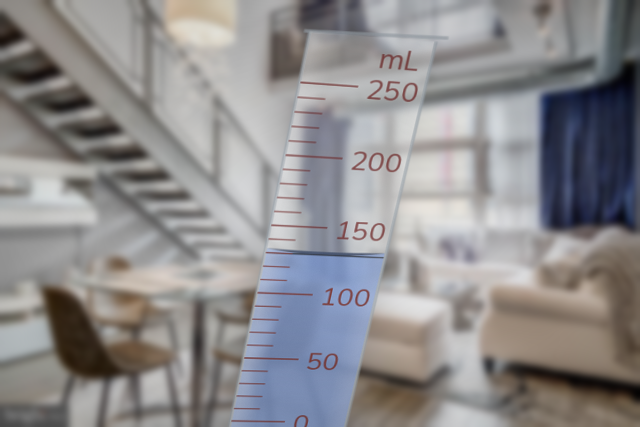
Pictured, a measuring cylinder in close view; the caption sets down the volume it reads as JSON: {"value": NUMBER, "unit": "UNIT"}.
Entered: {"value": 130, "unit": "mL"}
